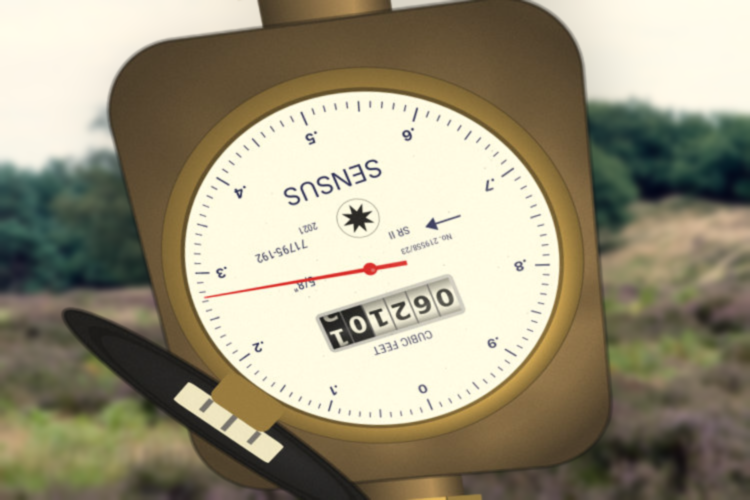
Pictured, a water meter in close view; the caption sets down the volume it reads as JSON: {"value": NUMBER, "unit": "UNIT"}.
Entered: {"value": 62101.27, "unit": "ft³"}
